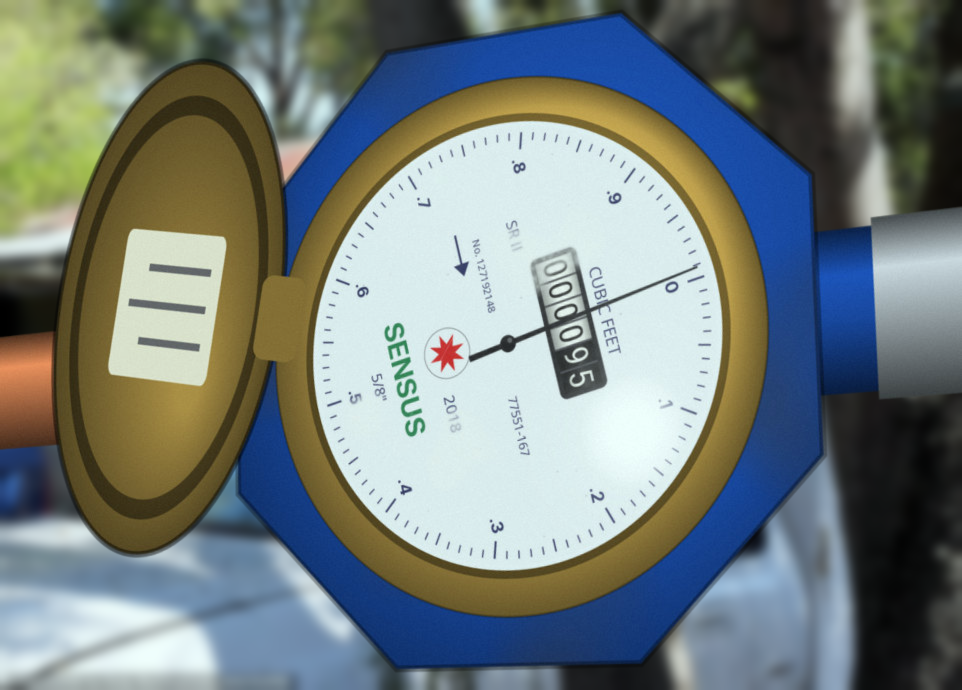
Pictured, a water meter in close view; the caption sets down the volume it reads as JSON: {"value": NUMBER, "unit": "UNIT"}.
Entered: {"value": 94.99, "unit": "ft³"}
